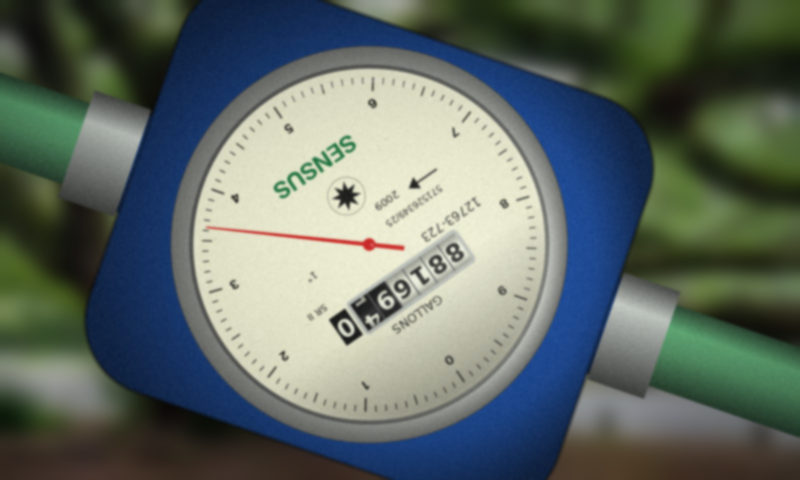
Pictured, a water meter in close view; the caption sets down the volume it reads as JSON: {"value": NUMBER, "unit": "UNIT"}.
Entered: {"value": 8816943.6, "unit": "gal"}
